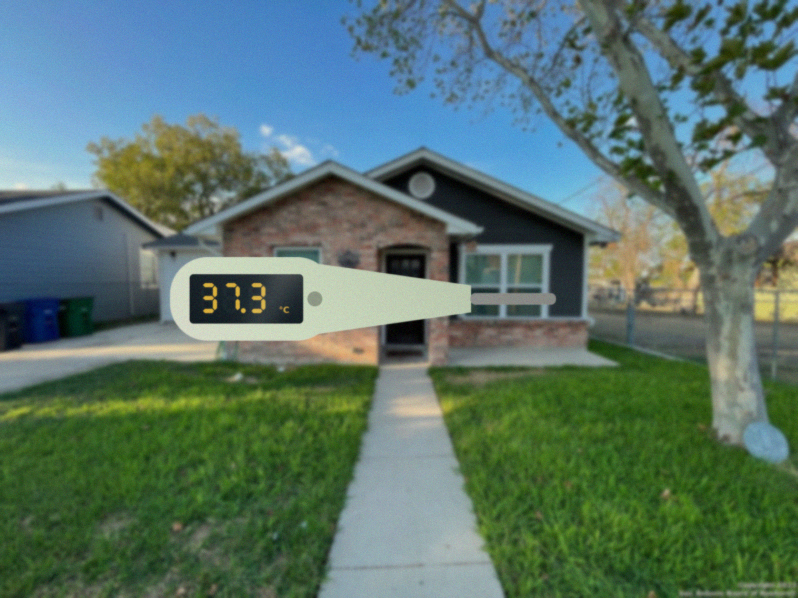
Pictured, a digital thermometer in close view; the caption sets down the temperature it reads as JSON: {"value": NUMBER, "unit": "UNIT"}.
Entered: {"value": 37.3, "unit": "°C"}
